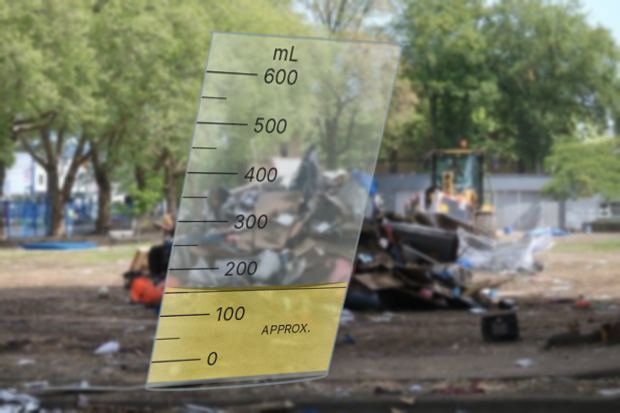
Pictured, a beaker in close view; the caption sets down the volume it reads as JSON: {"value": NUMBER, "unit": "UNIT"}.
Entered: {"value": 150, "unit": "mL"}
